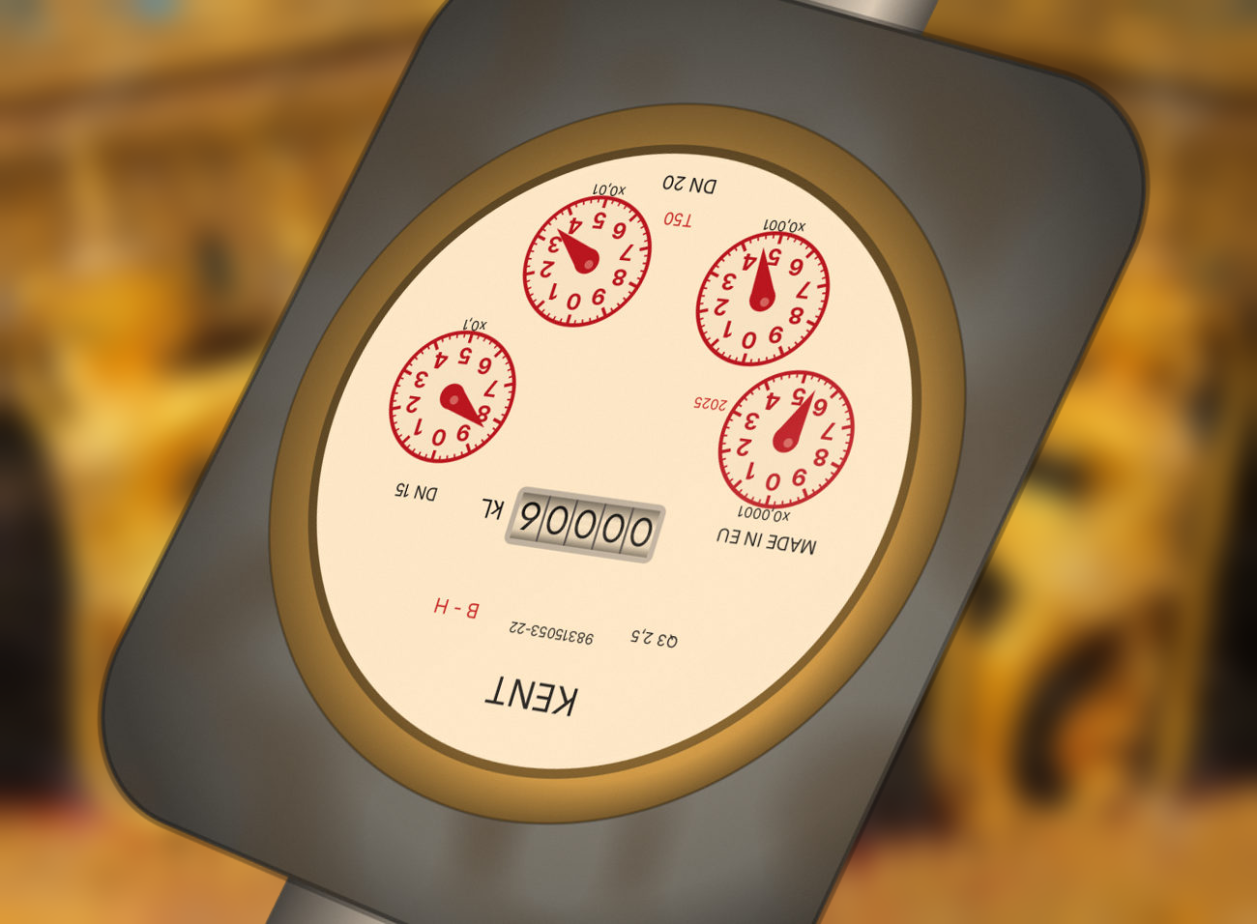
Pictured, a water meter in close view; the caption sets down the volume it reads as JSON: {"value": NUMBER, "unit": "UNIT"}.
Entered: {"value": 6.8345, "unit": "kL"}
